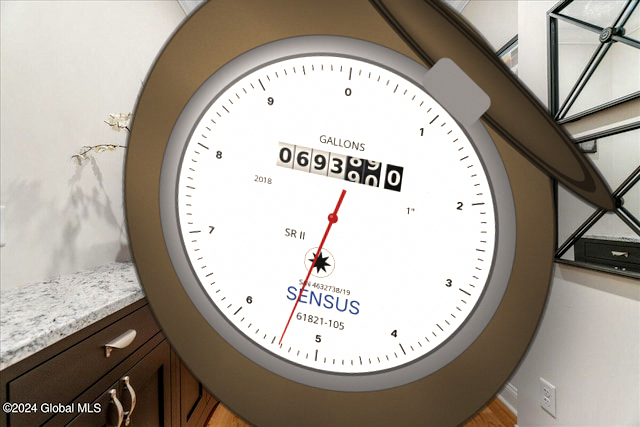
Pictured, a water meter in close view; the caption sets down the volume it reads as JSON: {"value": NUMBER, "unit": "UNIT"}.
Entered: {"value": 693895.4, "unit": "gal"}
